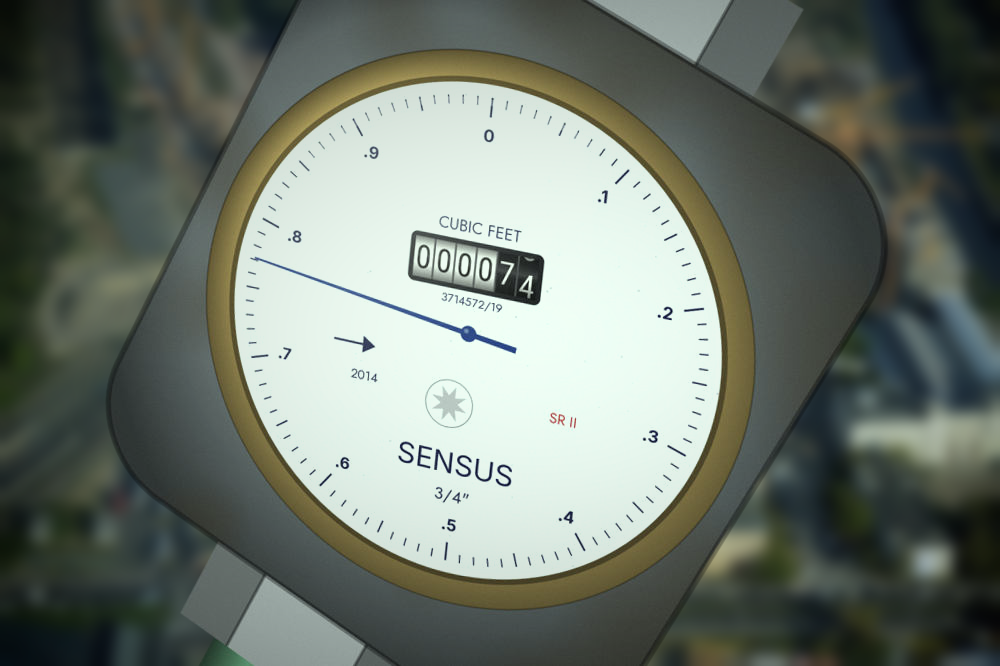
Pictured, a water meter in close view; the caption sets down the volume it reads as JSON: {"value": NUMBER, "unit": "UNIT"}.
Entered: {"value": 73.77, "unit": "ft³"}
